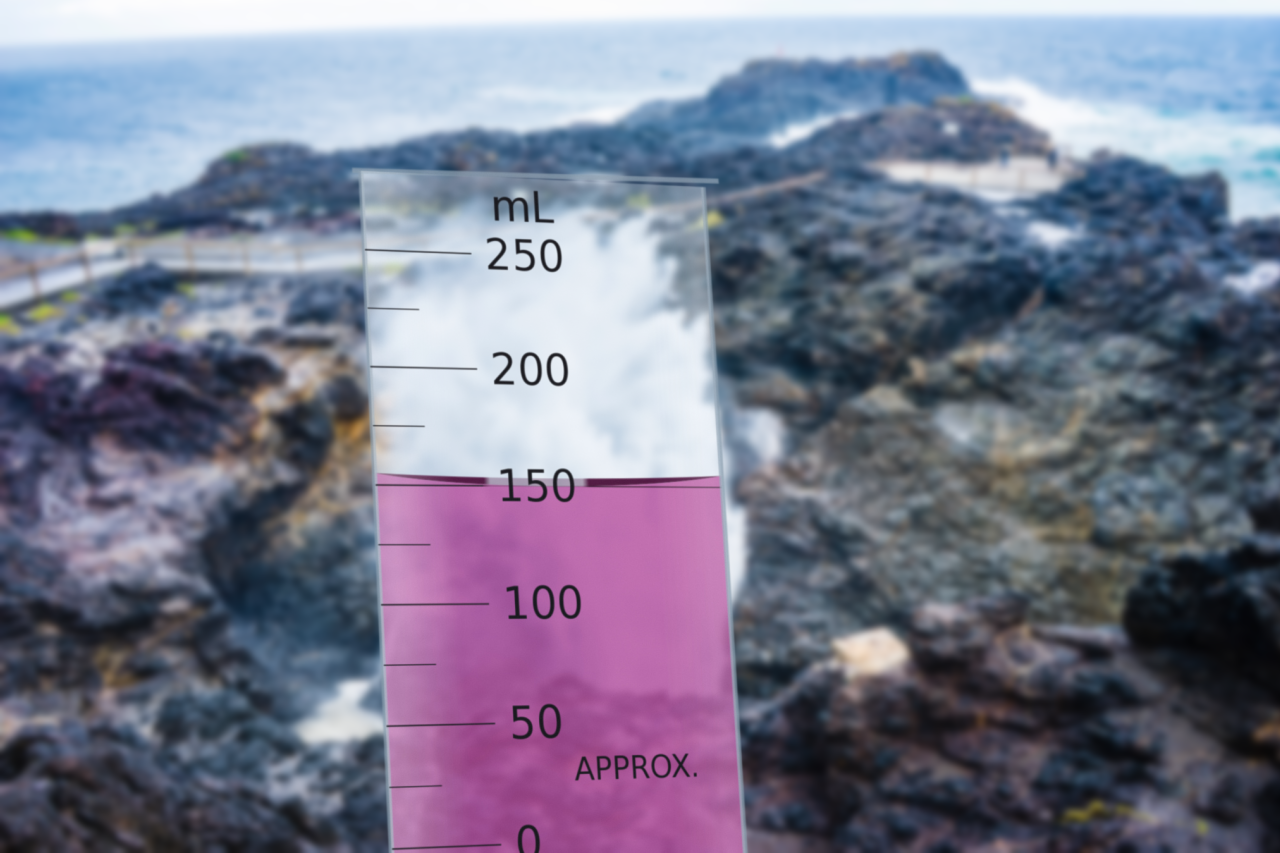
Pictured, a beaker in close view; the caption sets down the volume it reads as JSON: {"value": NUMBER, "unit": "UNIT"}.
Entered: {"value": 150, "unit": "mL"}
